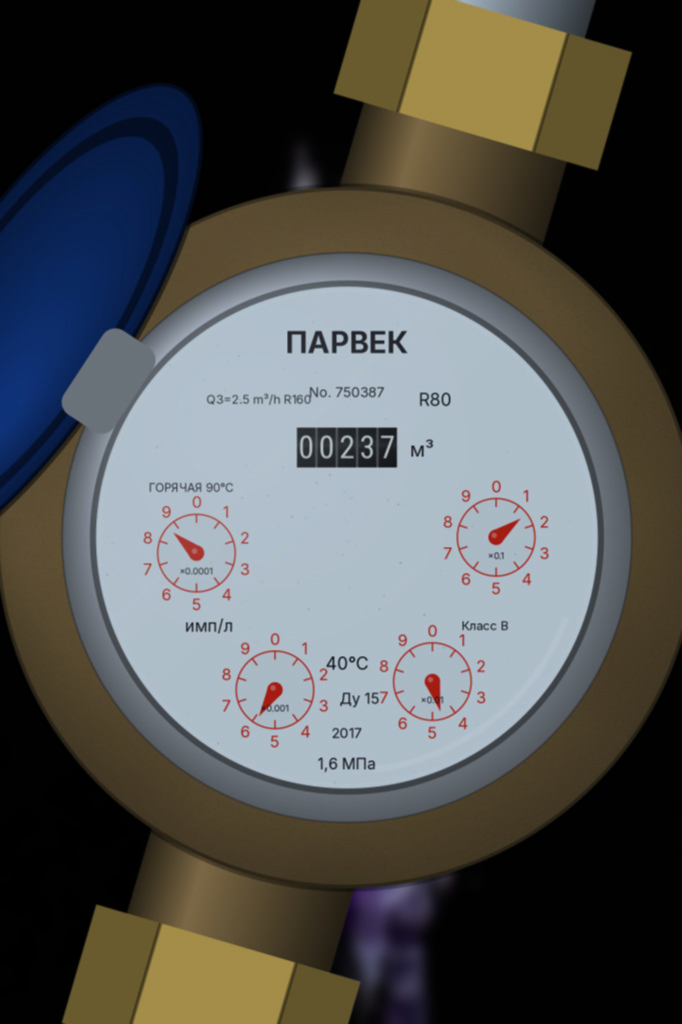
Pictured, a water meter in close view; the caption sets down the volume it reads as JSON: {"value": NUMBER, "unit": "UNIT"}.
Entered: {"value": 237.1458, "unit": "m³"}
